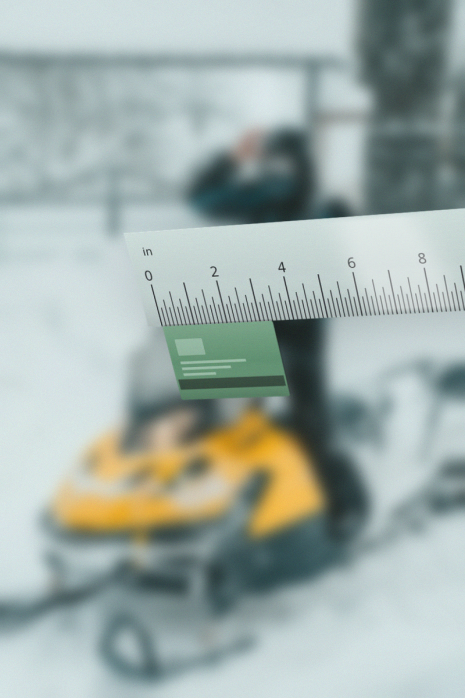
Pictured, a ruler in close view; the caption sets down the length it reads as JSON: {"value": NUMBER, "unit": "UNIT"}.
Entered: {"value": 3.375, "unit": "in"}
